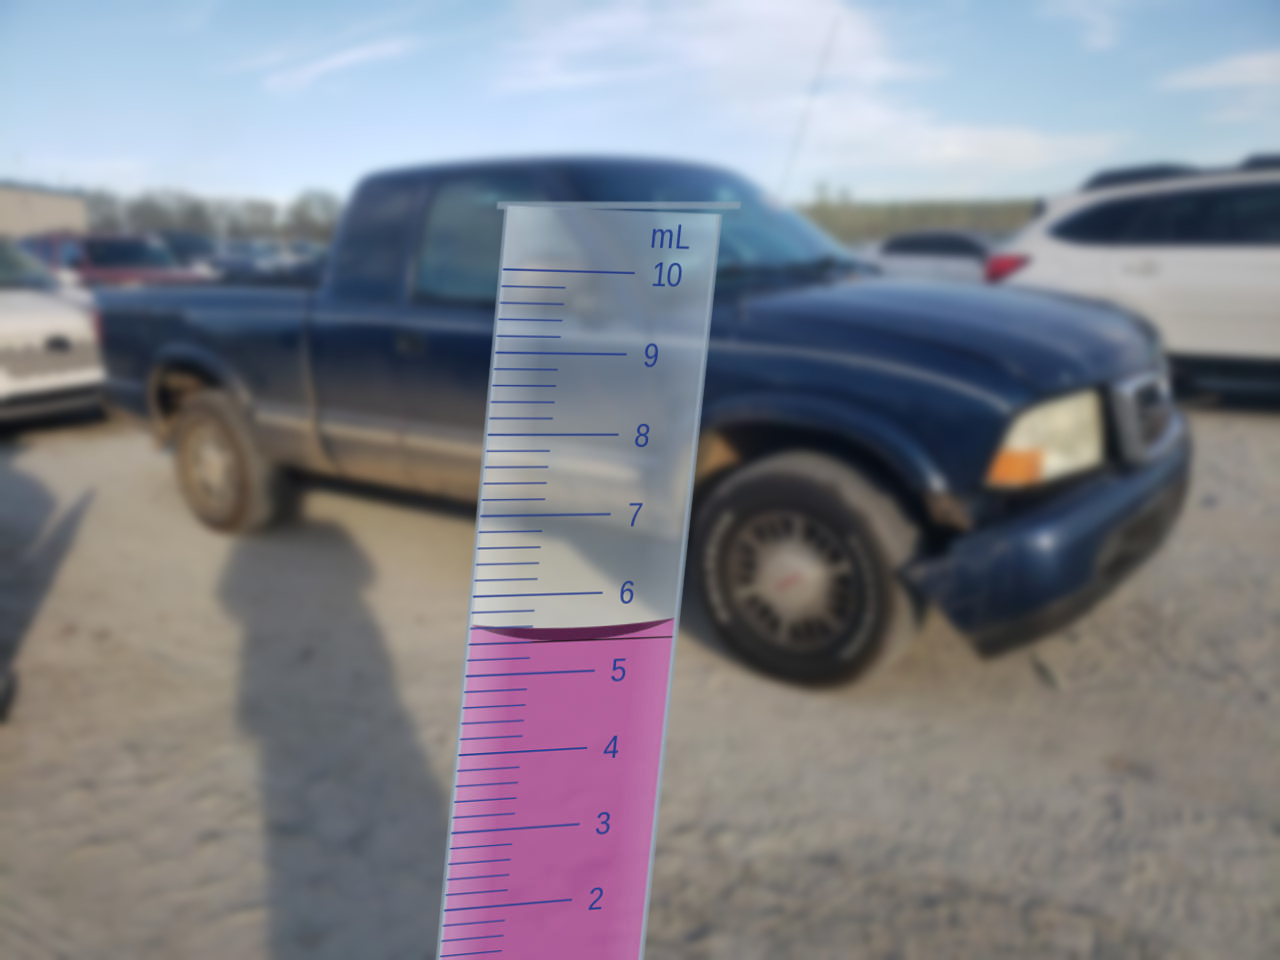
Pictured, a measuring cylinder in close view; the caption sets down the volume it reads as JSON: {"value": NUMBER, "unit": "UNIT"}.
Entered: {"value": 5.4, "unit": "mL"}
